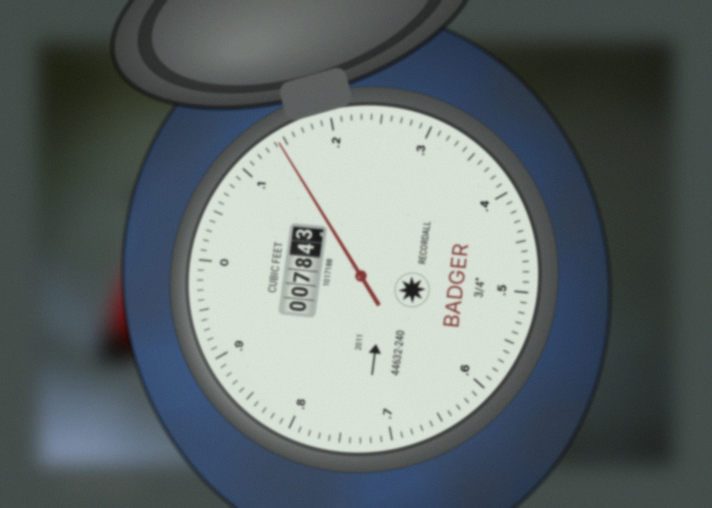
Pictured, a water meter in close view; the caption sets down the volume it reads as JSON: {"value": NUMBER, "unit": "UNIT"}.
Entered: {"value": 7843.14, "unit": "ft³"}
